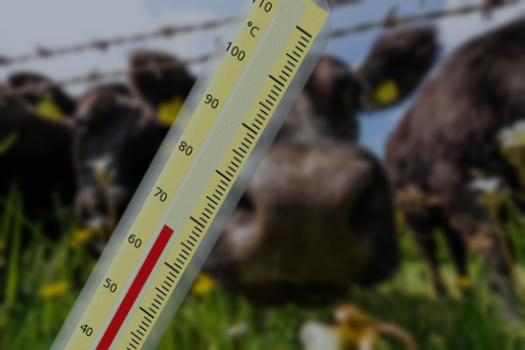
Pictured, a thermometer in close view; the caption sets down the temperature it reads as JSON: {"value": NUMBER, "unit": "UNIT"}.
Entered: {"value": 66, "unit": "°C"}
